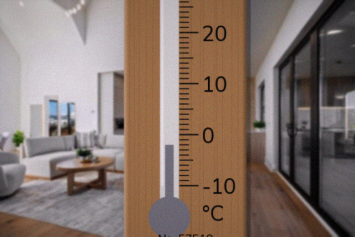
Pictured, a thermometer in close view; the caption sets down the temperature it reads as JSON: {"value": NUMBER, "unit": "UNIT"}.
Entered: {"value": -2, "unit": "°C"}
